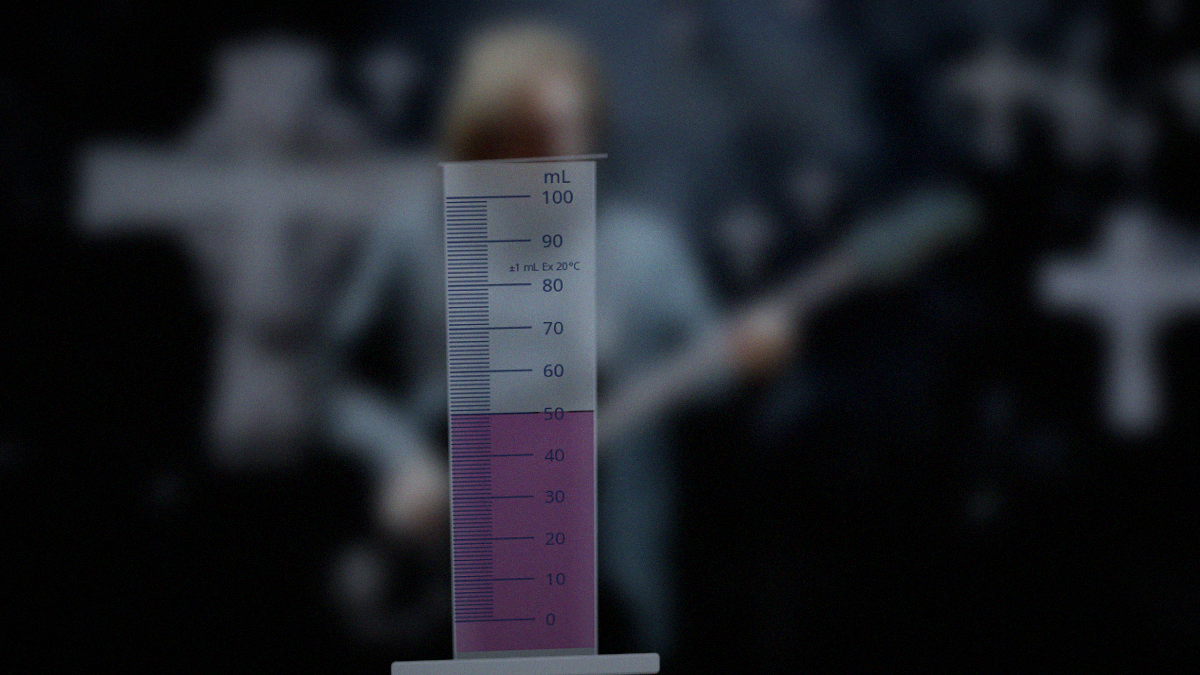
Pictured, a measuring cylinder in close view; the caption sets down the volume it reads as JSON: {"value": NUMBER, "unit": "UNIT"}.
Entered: {"value": 50, "unit": "mL"}
